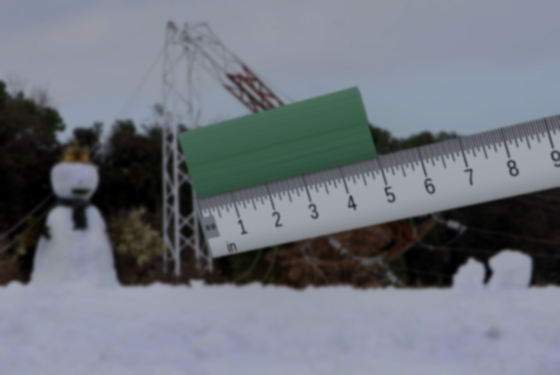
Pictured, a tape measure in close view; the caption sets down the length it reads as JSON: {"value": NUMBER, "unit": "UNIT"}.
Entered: {"value": 5, "unit": "in"}
